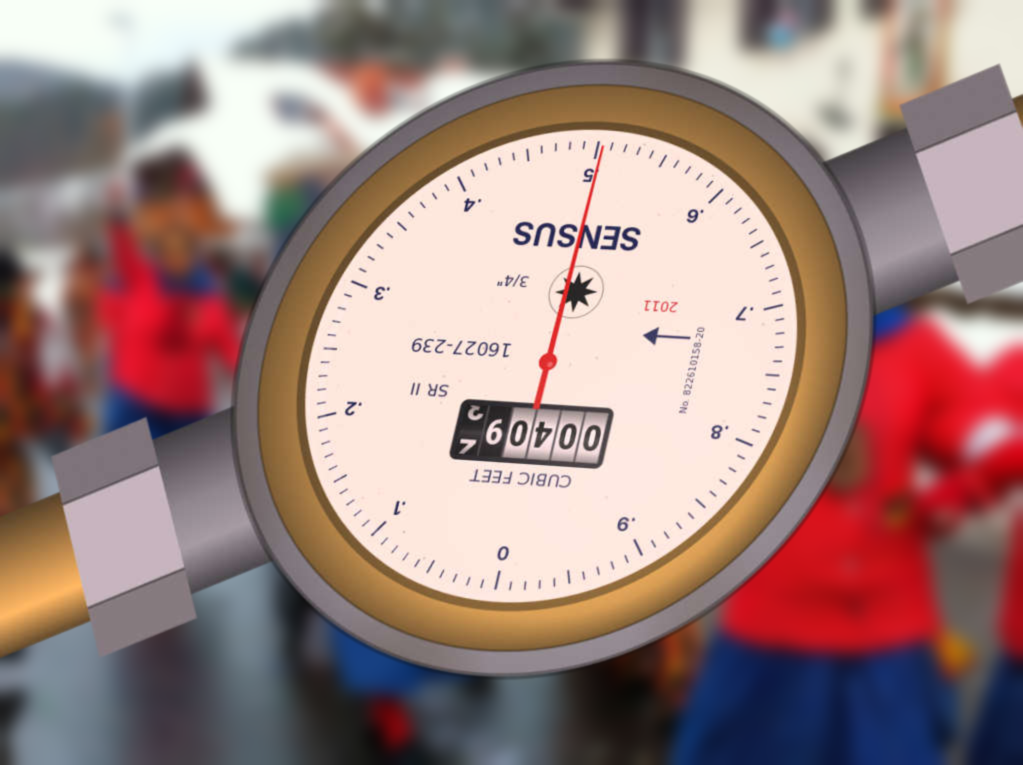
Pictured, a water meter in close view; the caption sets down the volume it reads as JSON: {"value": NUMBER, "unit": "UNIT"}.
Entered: {"value": 4092.50, "unit": "ft³"}
